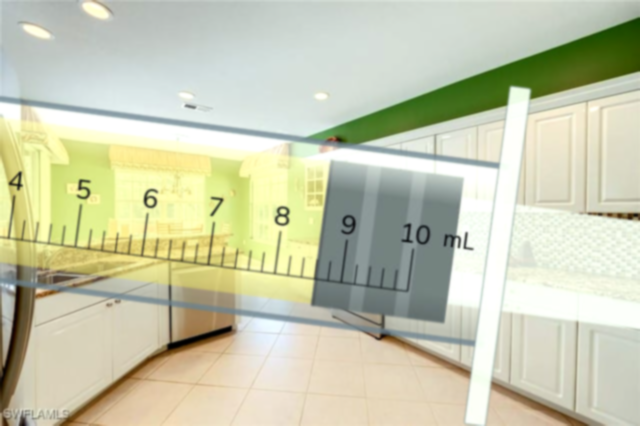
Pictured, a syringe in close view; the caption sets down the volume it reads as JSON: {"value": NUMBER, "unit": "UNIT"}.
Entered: {"value": 8.6, "unit": "mL"}
